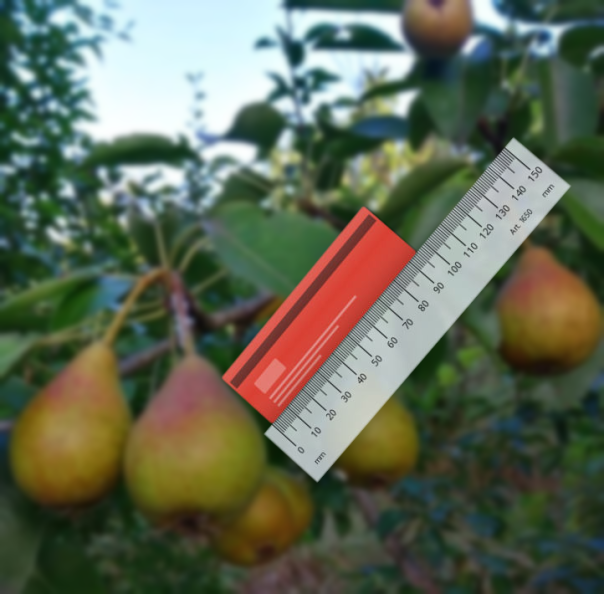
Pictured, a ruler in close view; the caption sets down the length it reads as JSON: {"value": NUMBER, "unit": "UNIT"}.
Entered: {"value": 95, "unit": "mm"}
